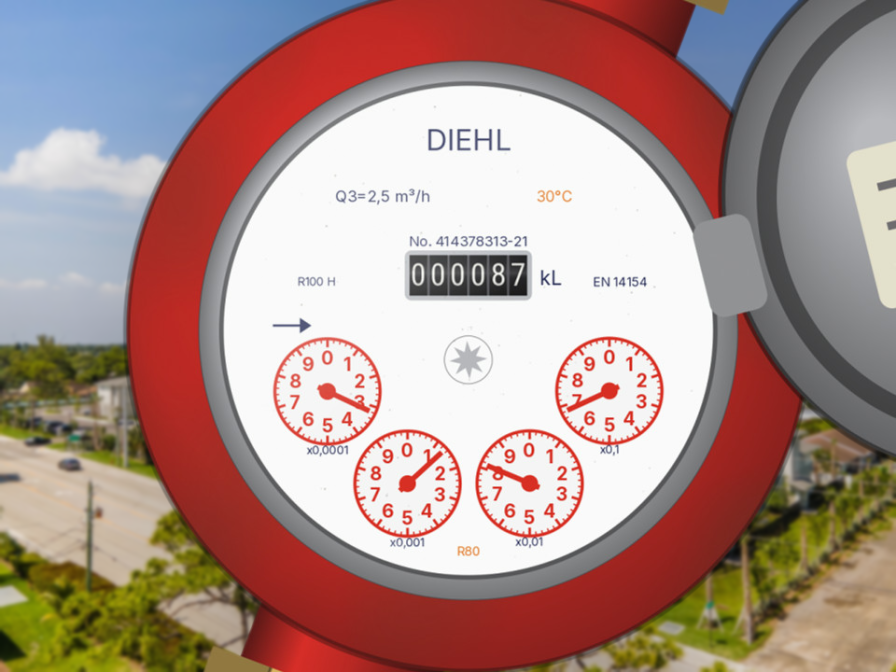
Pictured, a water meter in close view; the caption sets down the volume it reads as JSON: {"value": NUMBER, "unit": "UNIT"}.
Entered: {"value": 87.6813, "unit": "kL"}
